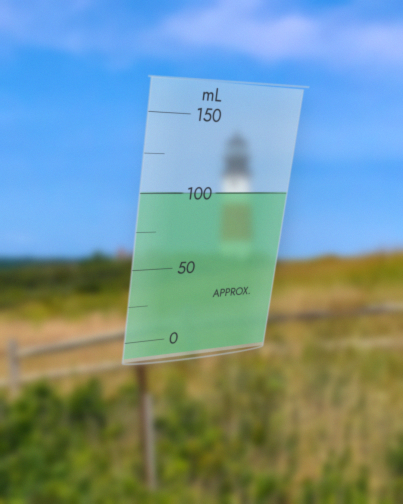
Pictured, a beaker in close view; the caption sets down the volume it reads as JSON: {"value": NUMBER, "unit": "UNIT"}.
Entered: {"value": 100, "unit": "mL"}
